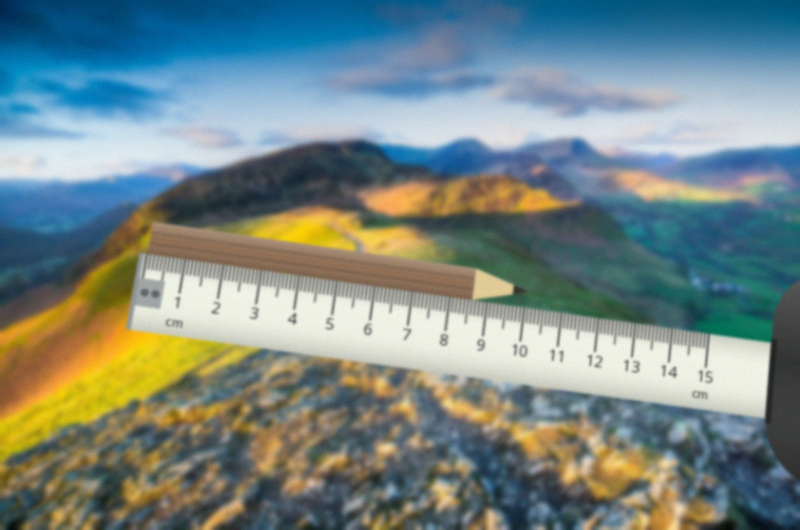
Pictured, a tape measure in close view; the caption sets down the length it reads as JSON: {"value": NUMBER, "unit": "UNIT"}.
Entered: {"value": 10, "unit": "cm"}
